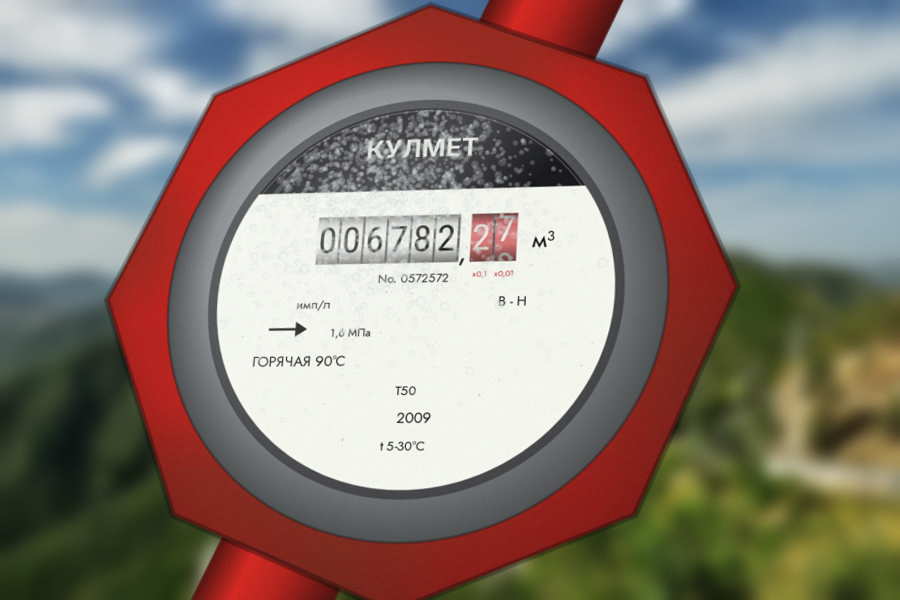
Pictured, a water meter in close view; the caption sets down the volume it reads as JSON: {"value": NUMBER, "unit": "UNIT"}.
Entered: {"value": 6782.27, "unit": "m³"}
